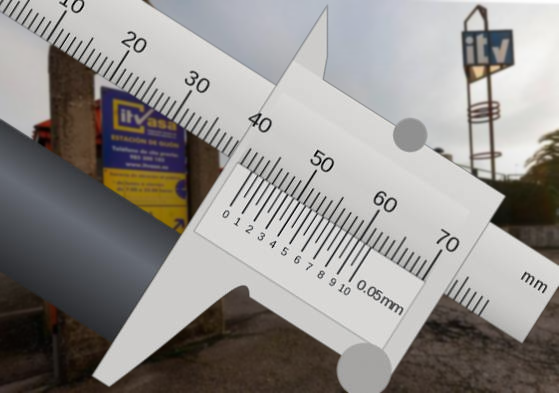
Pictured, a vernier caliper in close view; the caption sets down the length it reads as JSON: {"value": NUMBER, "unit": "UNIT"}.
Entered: {"value": 42.8, "unit": "mm"}
